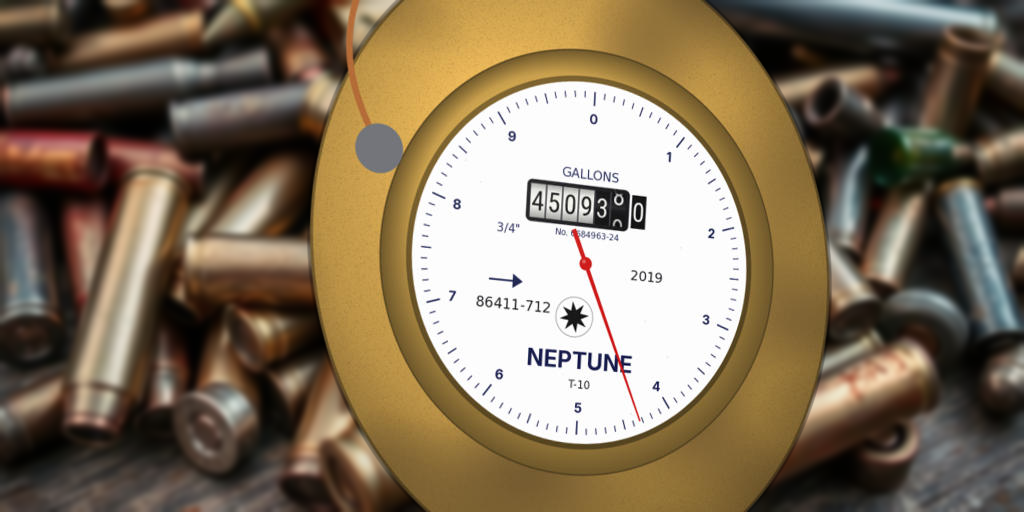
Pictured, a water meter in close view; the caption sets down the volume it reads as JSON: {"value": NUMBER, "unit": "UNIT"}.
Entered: {"value": 4509384.3, "unit": "gal"}
